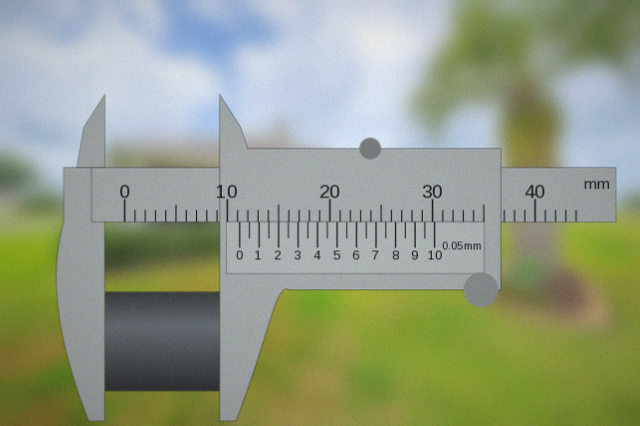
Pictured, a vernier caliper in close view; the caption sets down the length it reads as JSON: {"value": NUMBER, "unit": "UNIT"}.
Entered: {"value": 11.2, "unit": "mm"}
